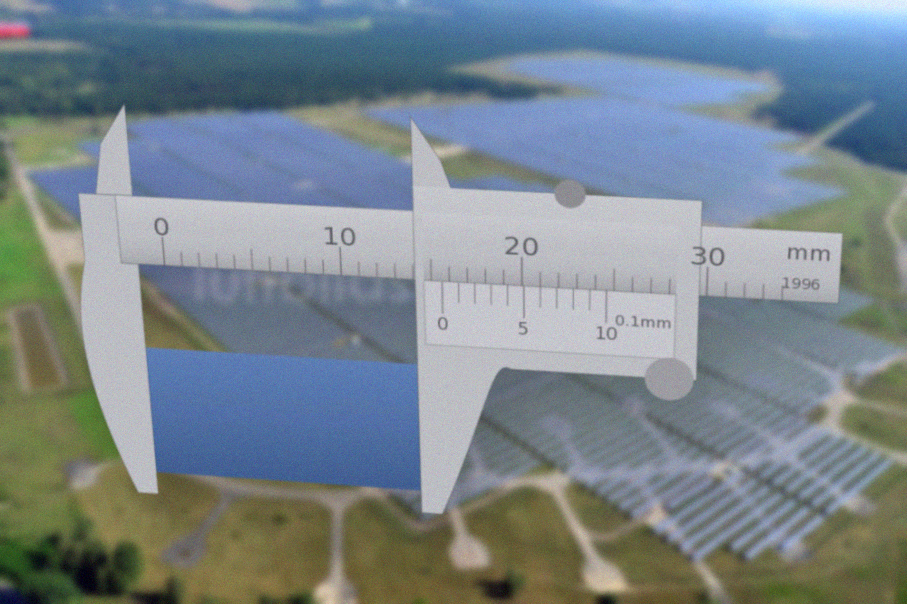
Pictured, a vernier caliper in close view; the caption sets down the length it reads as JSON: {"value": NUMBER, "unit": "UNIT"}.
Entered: {"value": 15.6, "unit": "mm"}
